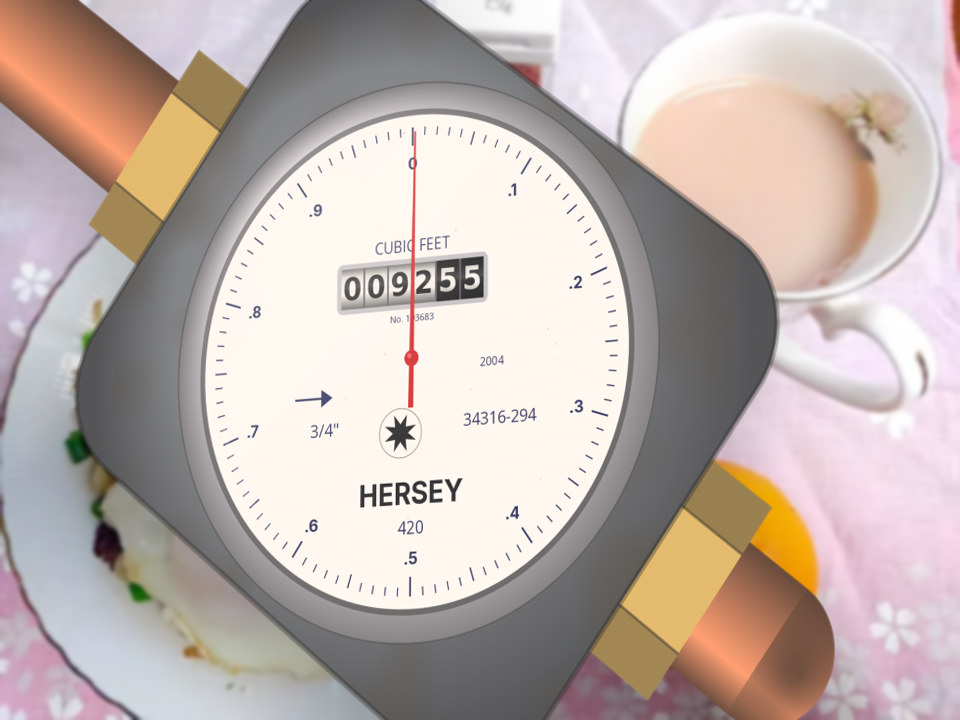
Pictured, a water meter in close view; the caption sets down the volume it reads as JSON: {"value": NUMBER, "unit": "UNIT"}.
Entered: {"value": 9255.00, "unit": "ft³"}
